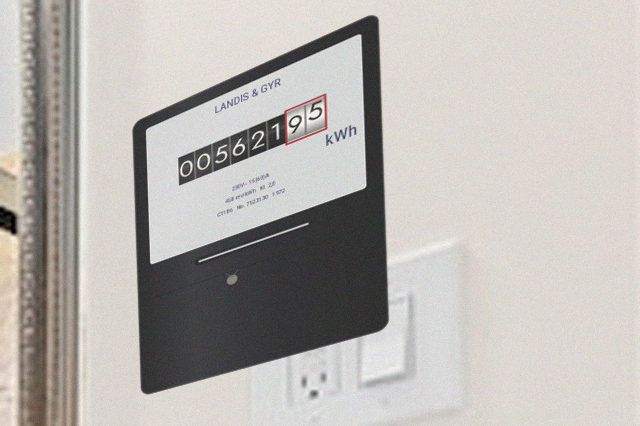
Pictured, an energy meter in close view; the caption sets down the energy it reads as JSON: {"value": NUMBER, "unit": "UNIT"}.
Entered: {"value": 5621.95, "unit": "kWh"}
